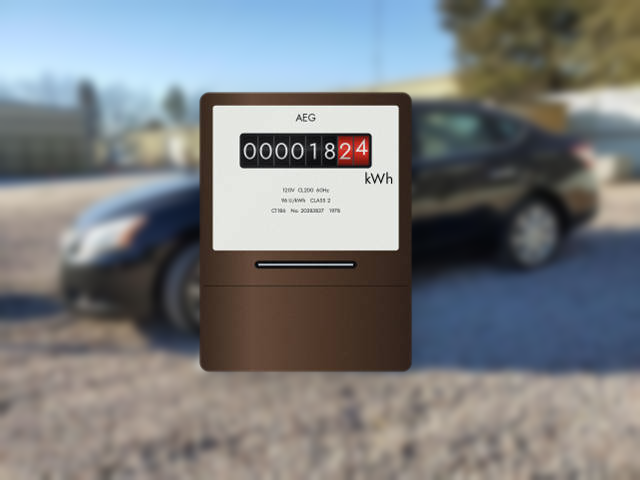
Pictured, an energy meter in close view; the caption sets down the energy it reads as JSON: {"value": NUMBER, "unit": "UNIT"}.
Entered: {"value": 18.24, "unit": "kWh"}
